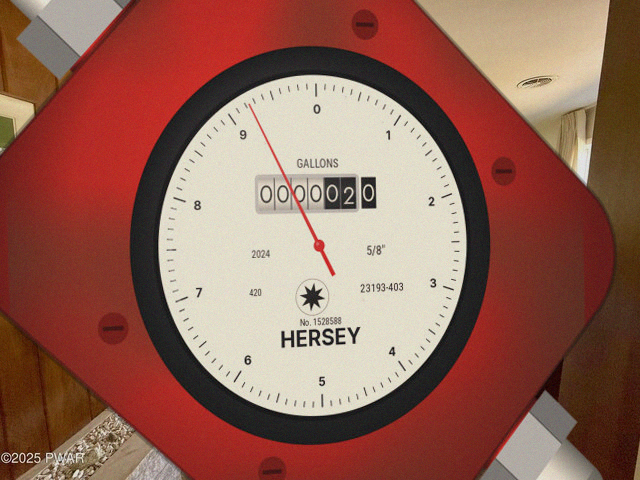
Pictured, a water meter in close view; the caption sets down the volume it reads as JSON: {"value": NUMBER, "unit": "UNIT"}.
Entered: {"value": 19.2, "unit": "gal"}
